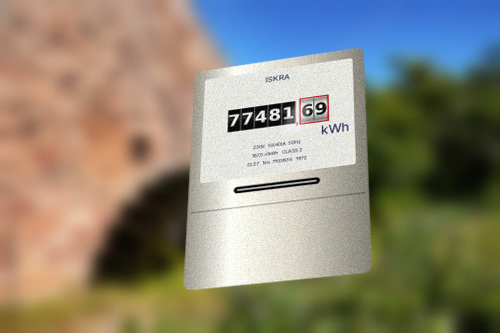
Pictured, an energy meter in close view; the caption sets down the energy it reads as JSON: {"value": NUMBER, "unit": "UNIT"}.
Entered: {"value": 77481.69, "unit": "kWh"}
